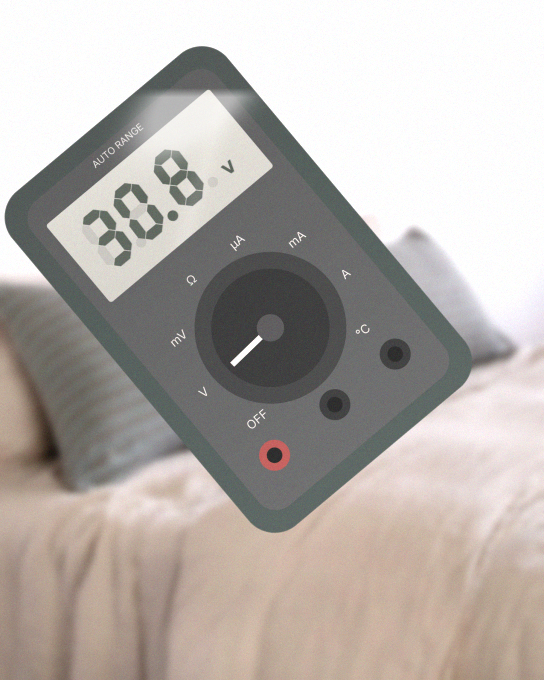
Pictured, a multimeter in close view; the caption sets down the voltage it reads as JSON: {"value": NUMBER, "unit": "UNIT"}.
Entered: {"value": 30.8, "unit": "V"}
